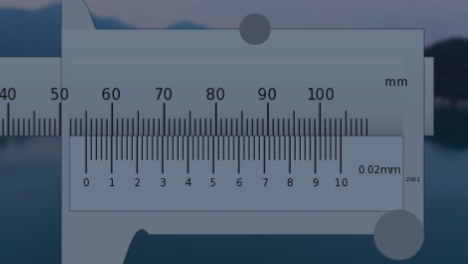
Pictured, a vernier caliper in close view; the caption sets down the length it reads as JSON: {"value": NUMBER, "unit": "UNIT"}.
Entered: {"value": 55.0, "unit": "mm"}
